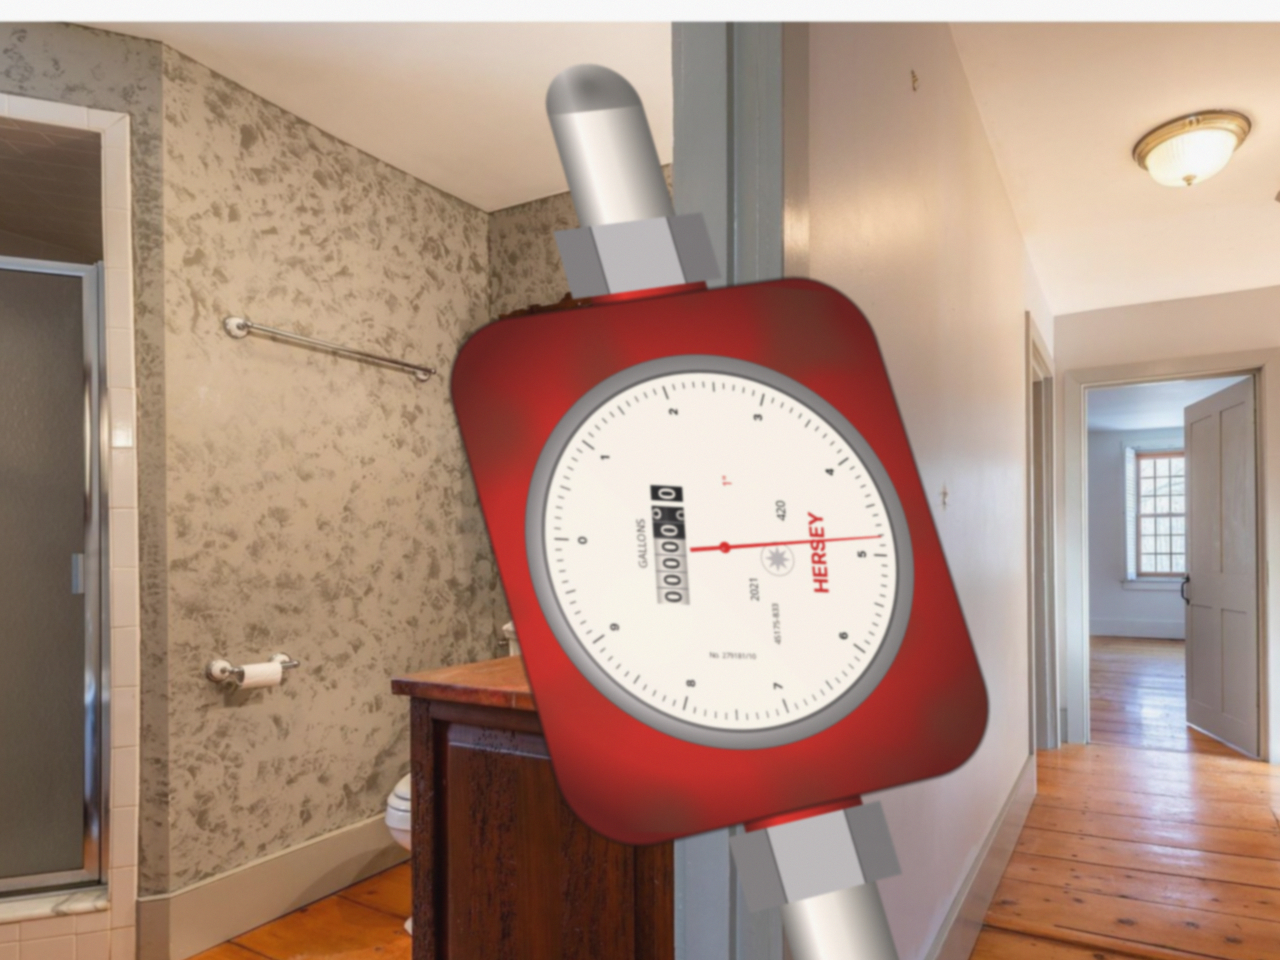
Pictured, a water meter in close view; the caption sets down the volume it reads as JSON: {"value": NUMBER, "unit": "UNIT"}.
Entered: {"value": 84.8, "unit": "gal"}
